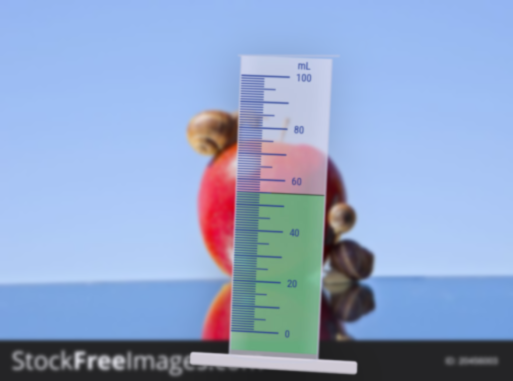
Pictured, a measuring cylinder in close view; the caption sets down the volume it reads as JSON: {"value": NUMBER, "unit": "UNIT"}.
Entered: {"value": 55, "unit": "mL"}
